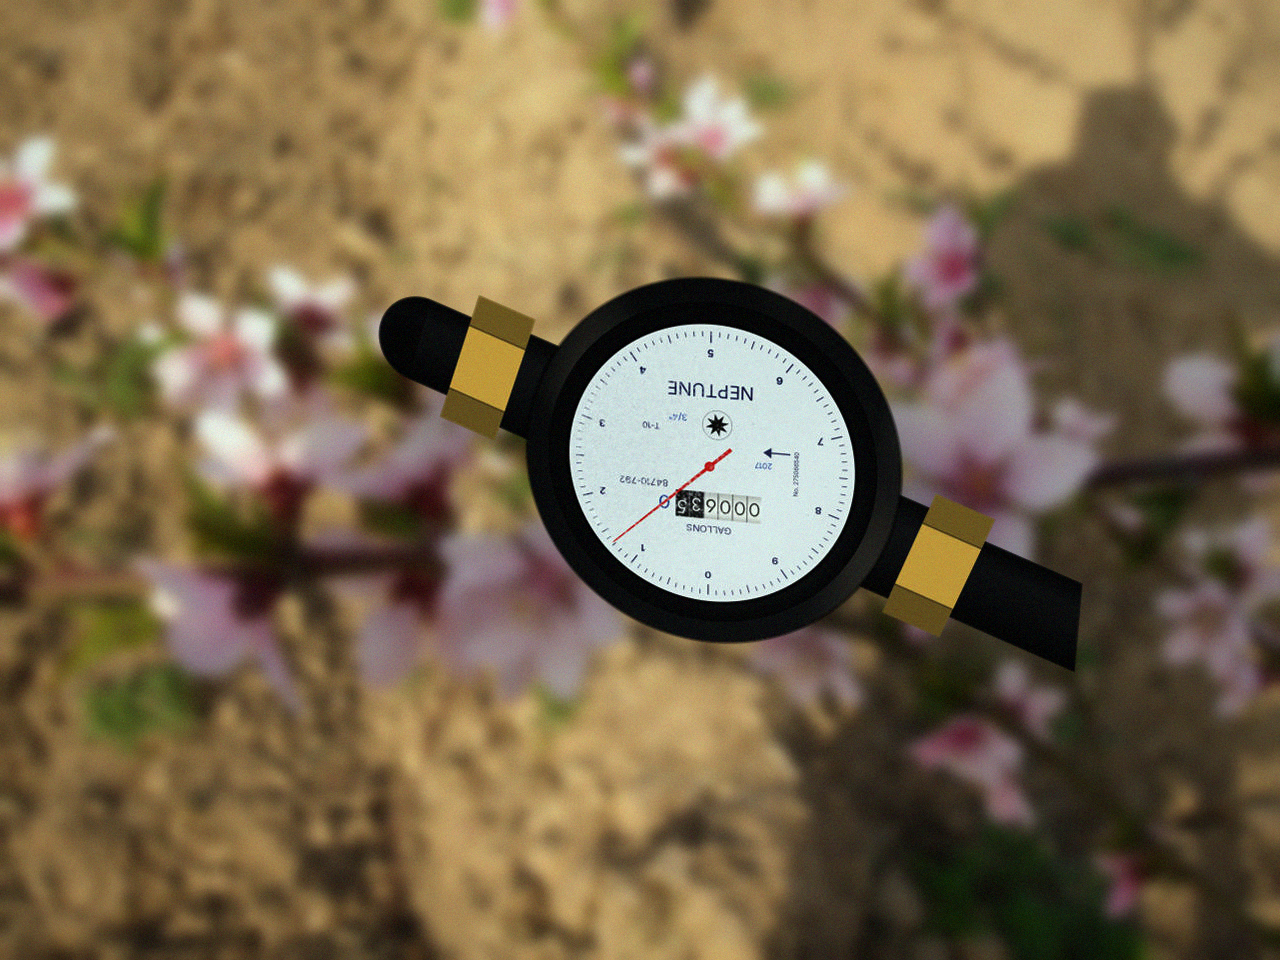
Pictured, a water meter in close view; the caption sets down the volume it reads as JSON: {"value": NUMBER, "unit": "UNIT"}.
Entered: {"value": 6351.3, "unit": "gal"}
